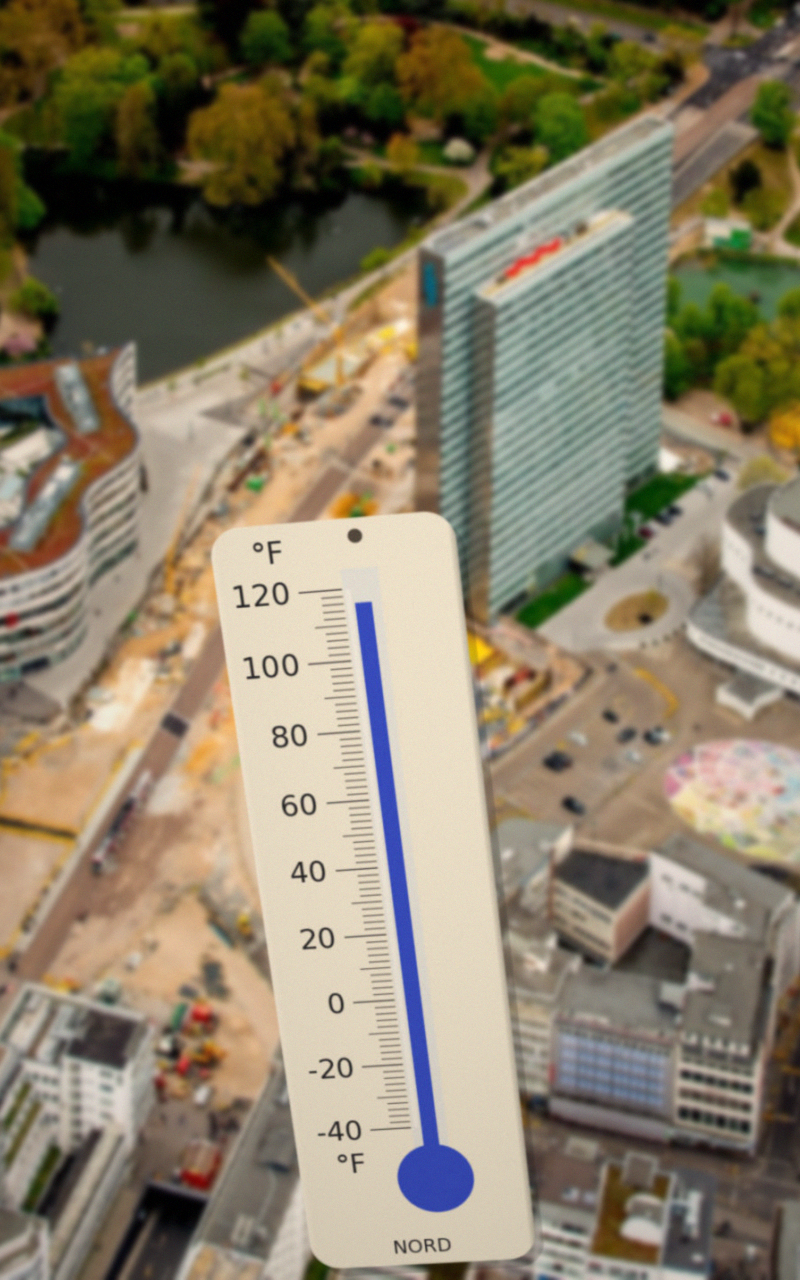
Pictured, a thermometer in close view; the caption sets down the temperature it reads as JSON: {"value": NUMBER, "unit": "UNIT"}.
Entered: {"value": 116, "unit": "°F"}
